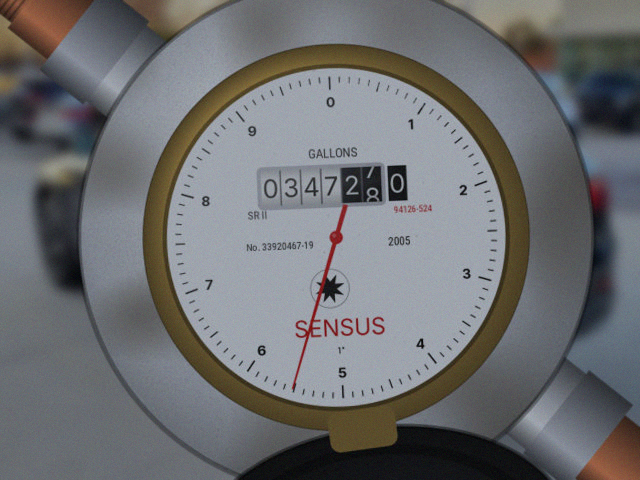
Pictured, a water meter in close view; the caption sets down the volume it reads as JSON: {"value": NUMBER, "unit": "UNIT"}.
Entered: {"value": 347275.5, "unit": "gal"}
